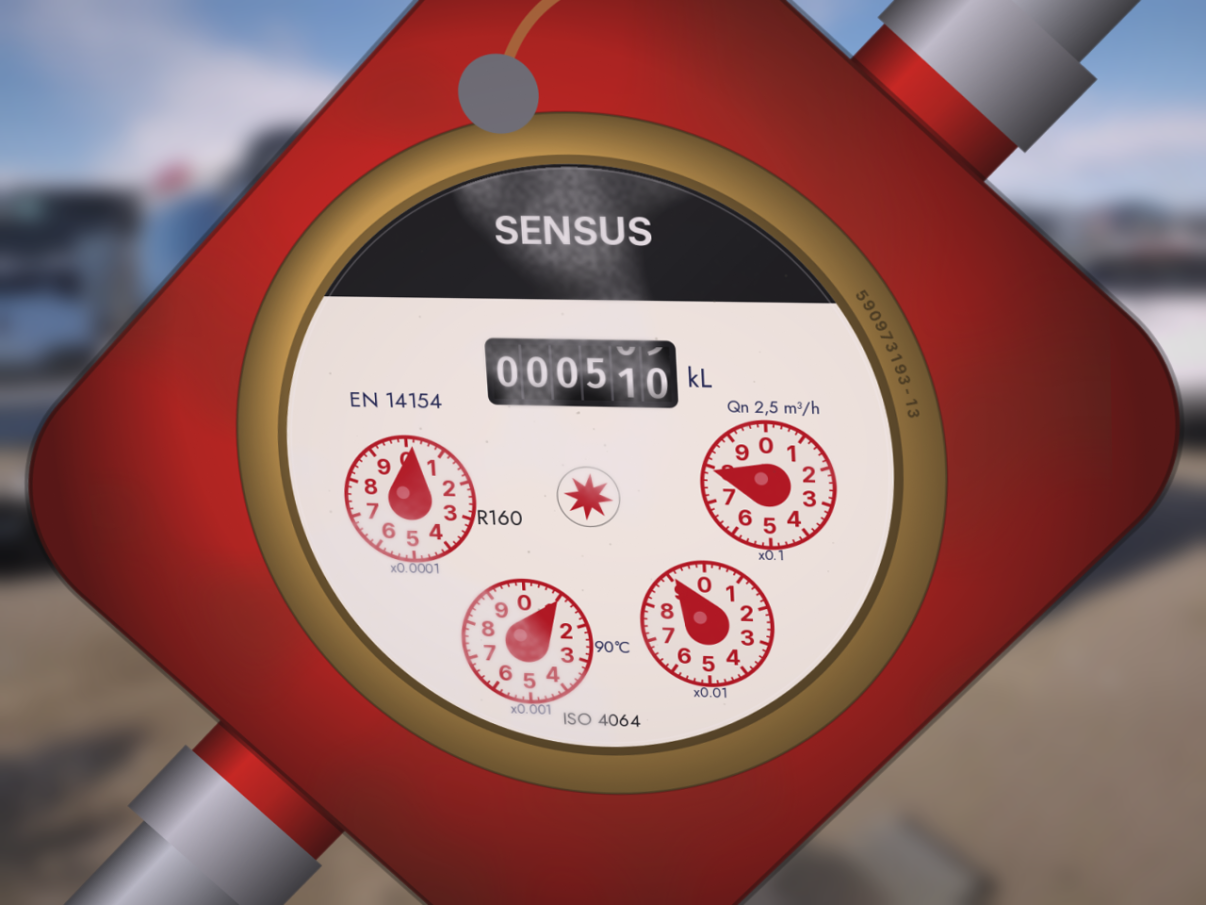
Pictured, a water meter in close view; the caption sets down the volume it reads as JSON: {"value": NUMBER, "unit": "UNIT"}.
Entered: {"value": 509.7910, "unit": "kL"}
